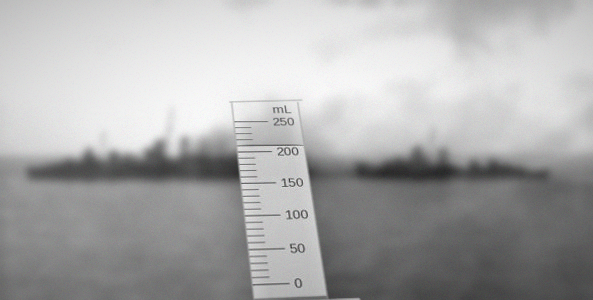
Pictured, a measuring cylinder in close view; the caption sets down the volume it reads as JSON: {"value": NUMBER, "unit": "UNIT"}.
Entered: {"value": 210, "unit": "mL"}
